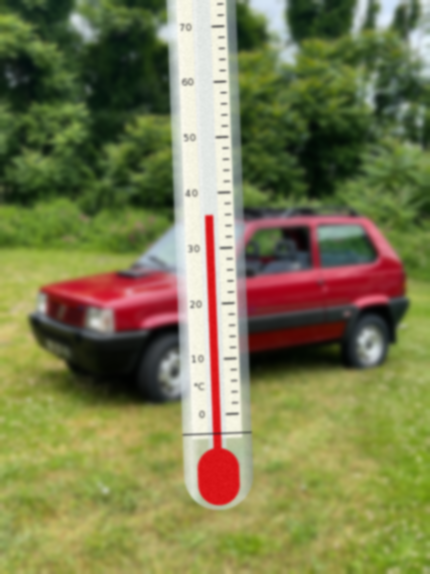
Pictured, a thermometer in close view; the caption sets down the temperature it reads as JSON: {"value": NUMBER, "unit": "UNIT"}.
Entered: {"value": 36, "unit": "°C"}
